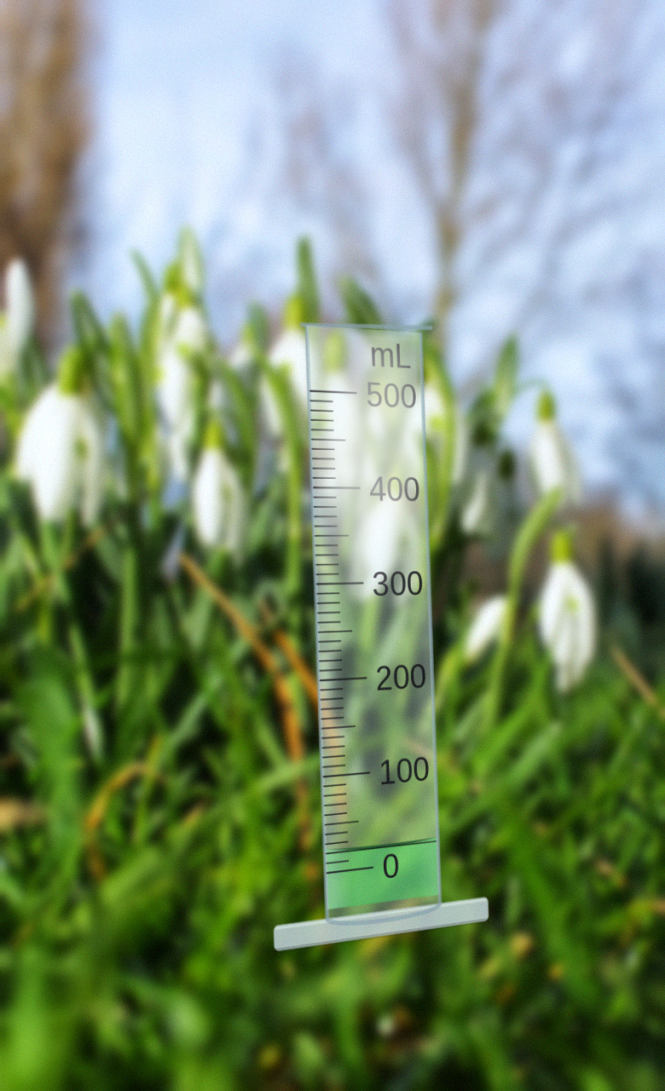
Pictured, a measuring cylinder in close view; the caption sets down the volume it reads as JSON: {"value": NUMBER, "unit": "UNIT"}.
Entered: {"value": 20, "unit": "mL"}
